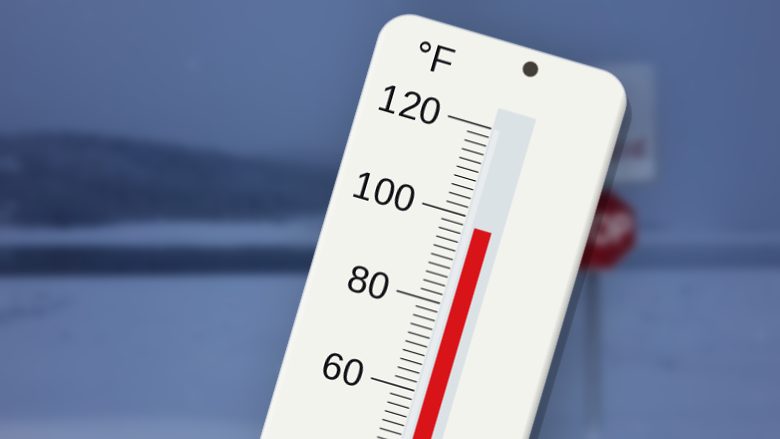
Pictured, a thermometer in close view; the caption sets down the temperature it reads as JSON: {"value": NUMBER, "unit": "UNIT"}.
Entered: {"value": 98, "unit": "°F"}
